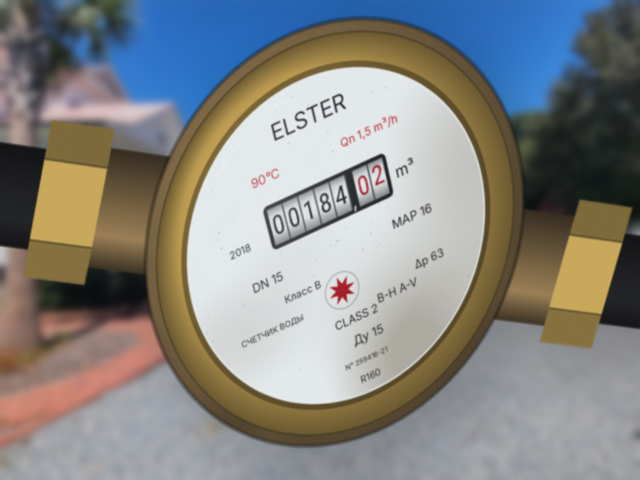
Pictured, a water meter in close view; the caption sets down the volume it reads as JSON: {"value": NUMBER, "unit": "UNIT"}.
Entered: {"value": 184.02, "unit": "m³"}
